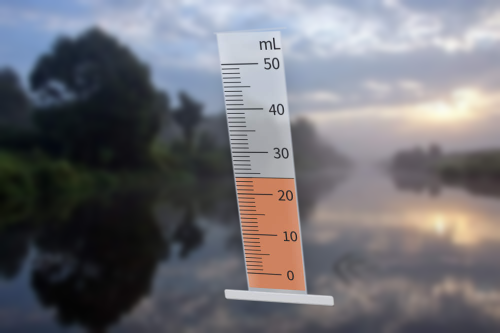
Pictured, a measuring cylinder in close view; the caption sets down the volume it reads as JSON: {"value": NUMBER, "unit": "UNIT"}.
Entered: {"value": 24, "unit": "mL"}
